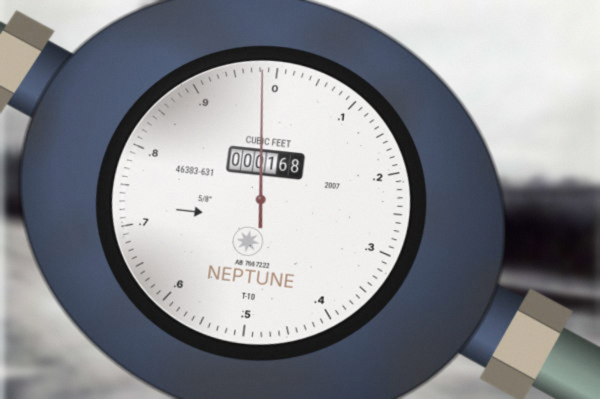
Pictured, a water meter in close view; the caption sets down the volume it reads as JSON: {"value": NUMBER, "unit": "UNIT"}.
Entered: {"value": 167.98, "unit": "ft³"}
